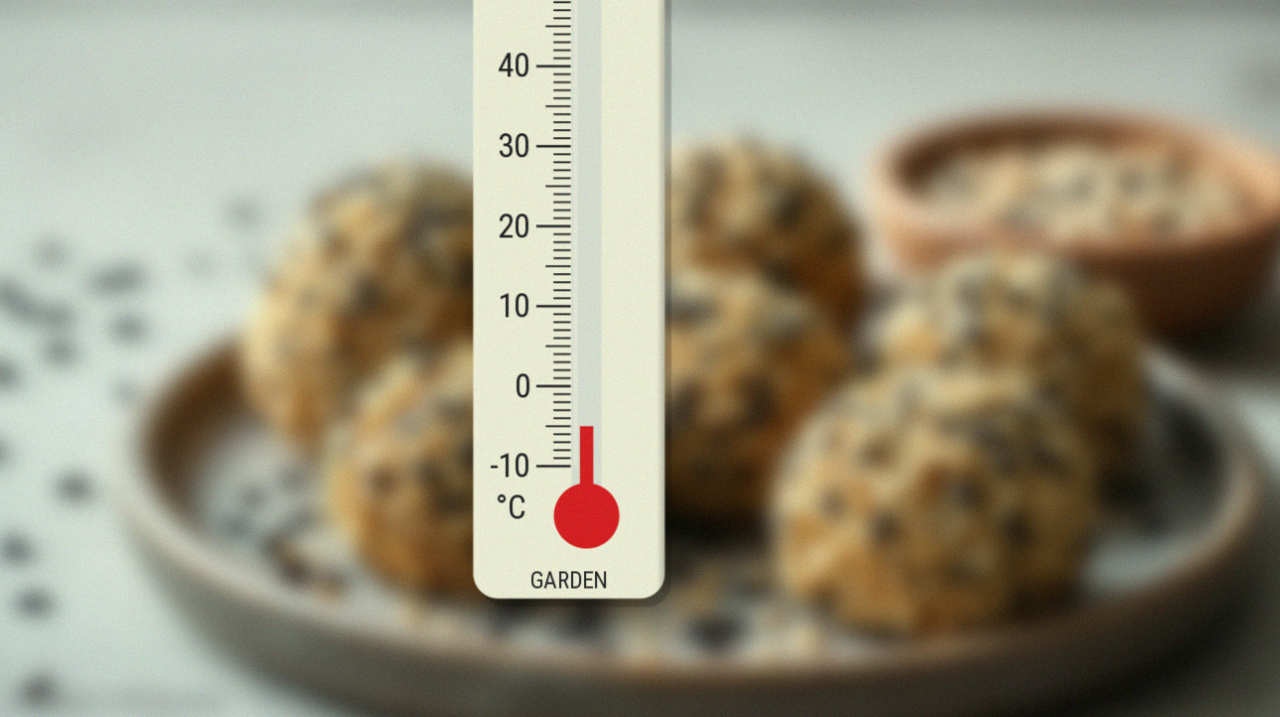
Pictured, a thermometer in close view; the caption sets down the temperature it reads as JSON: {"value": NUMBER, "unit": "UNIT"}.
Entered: {"value": -5, "unit": "°C"}
